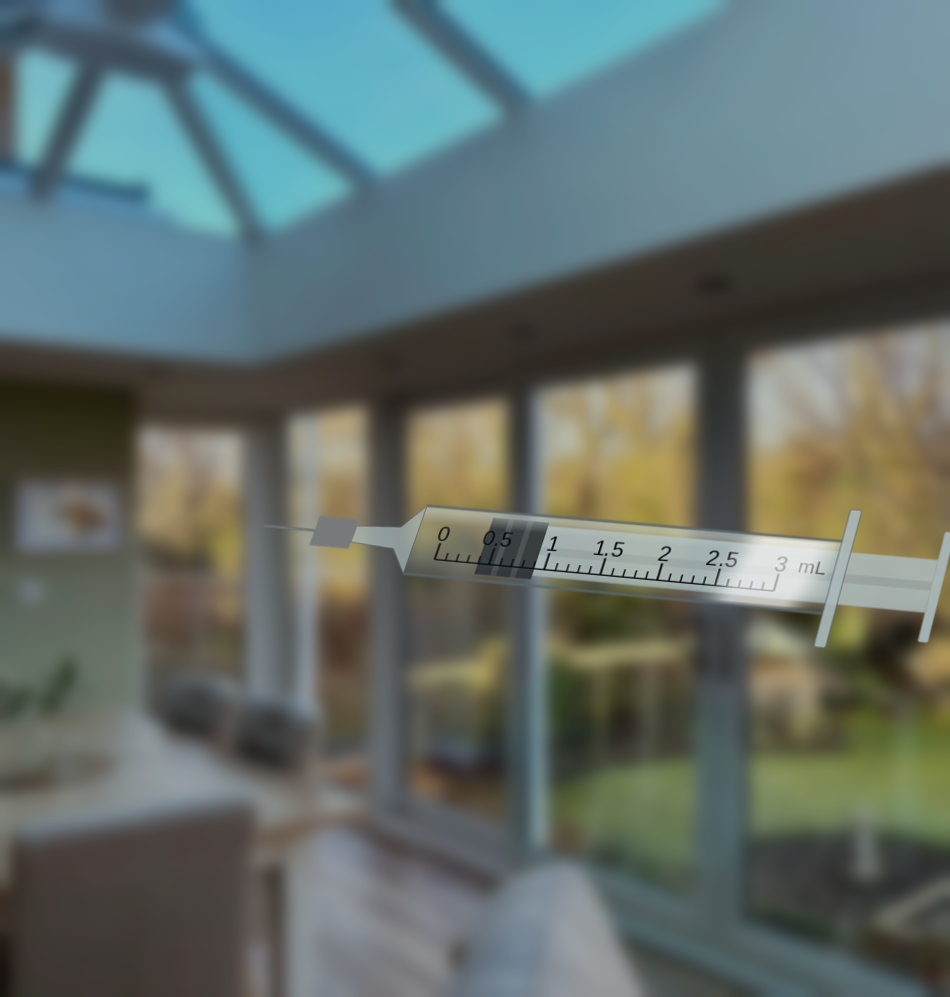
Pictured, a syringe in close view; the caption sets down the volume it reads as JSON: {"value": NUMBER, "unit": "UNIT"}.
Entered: {"value": 0.4, "unit": "mL"}
